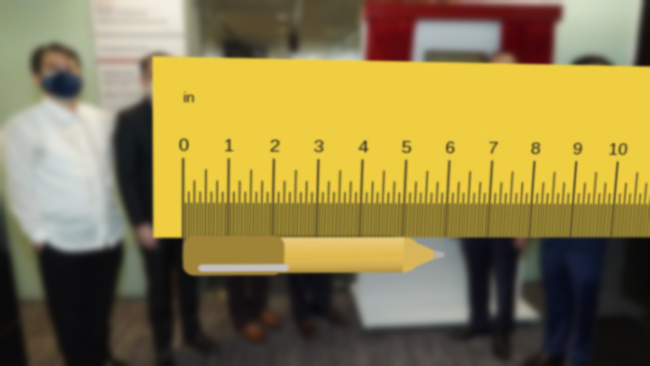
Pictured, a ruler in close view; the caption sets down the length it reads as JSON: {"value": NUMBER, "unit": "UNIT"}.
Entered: {"value": 6, "unit": "in"}
